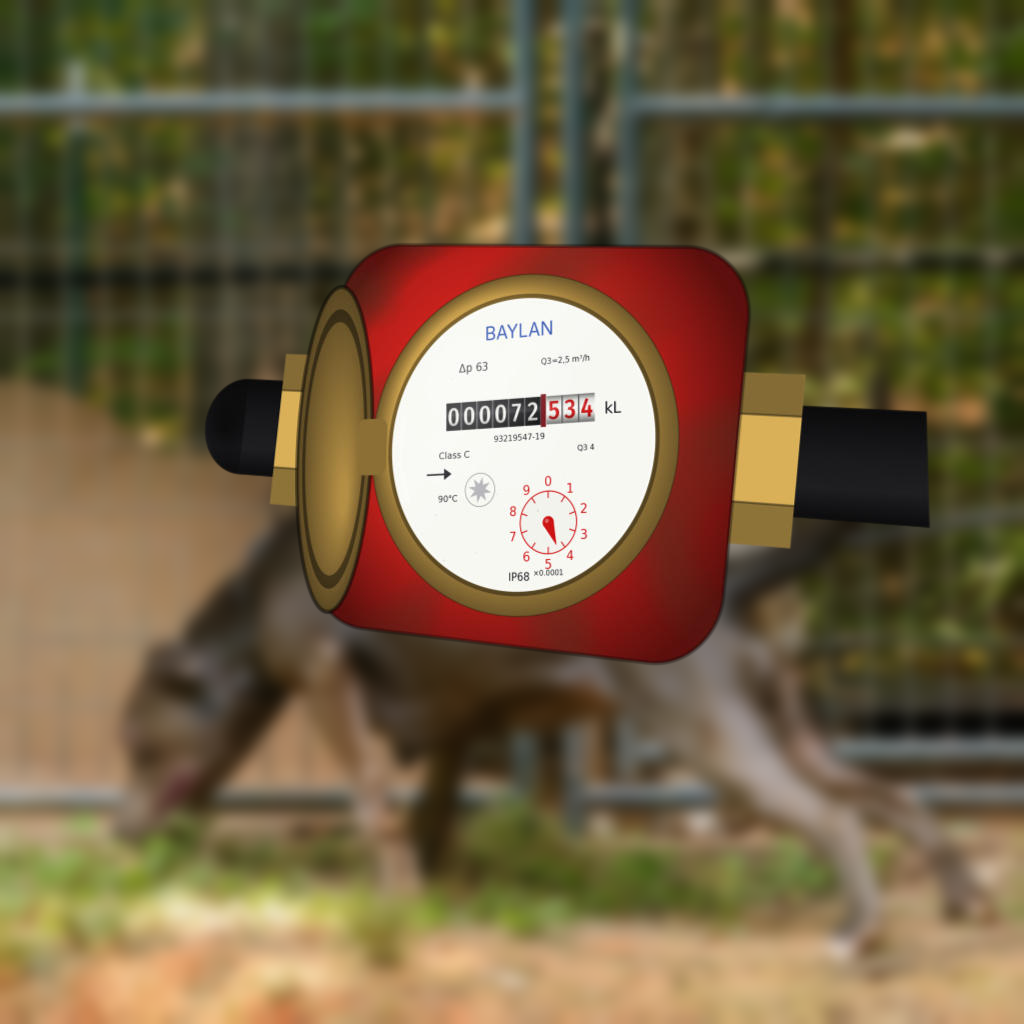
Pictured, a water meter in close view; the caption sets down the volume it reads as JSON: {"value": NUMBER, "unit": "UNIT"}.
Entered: {"value": 72.5344, "unit": "kL"}
